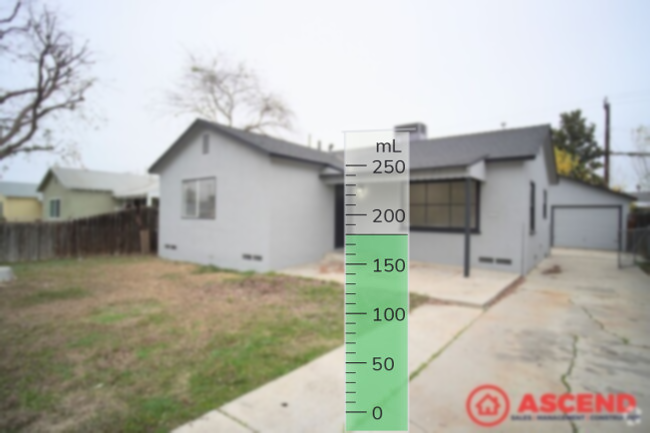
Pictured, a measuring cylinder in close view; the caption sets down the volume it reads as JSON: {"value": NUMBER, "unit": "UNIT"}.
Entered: {"value": 180, "unit": "mL"}
